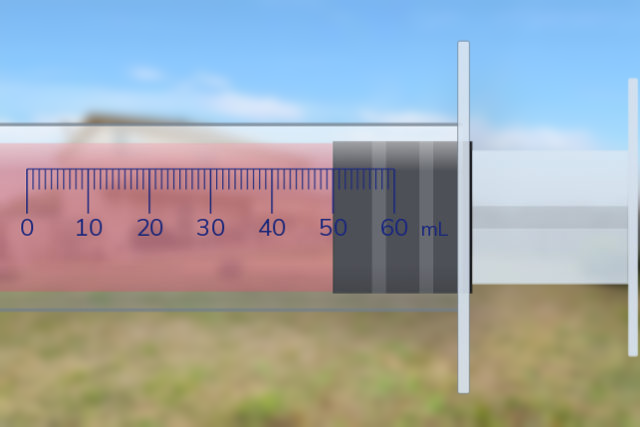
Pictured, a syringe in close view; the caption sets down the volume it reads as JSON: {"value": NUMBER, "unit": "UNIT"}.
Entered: {"value": 50, "unit": "mL"}
